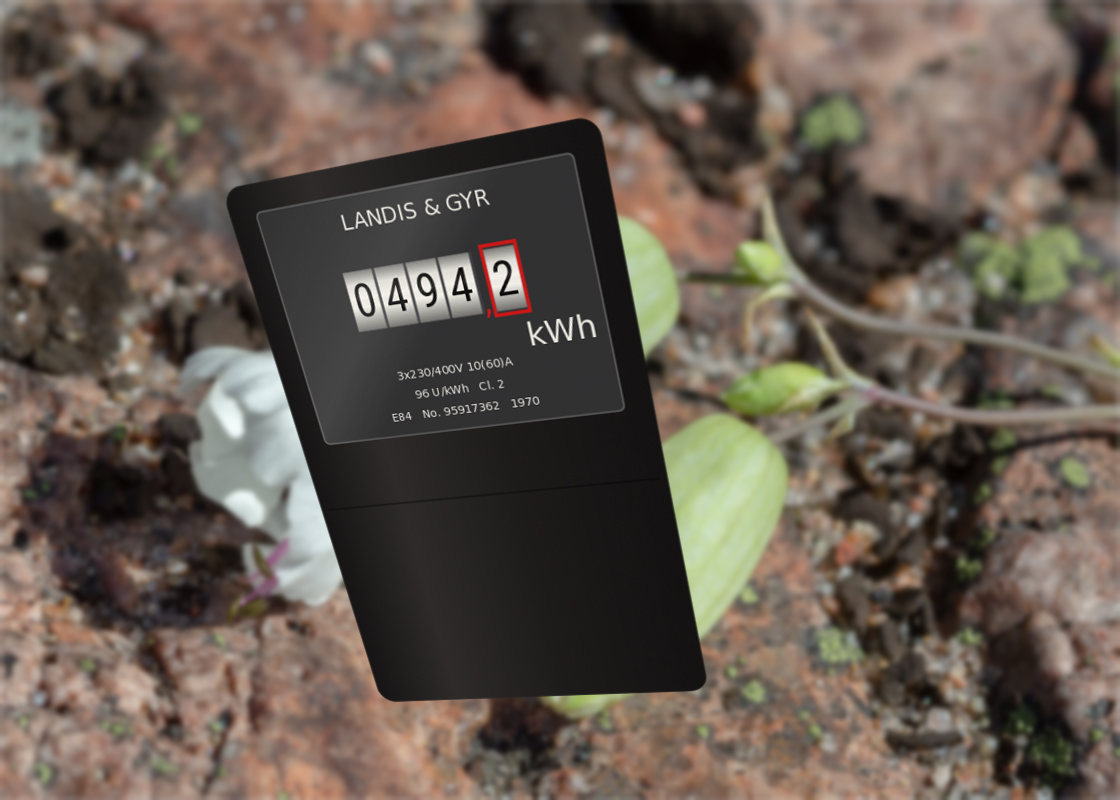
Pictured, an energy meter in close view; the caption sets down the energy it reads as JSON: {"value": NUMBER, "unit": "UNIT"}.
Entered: {"value": 494.2, "unit": "kWh"}
